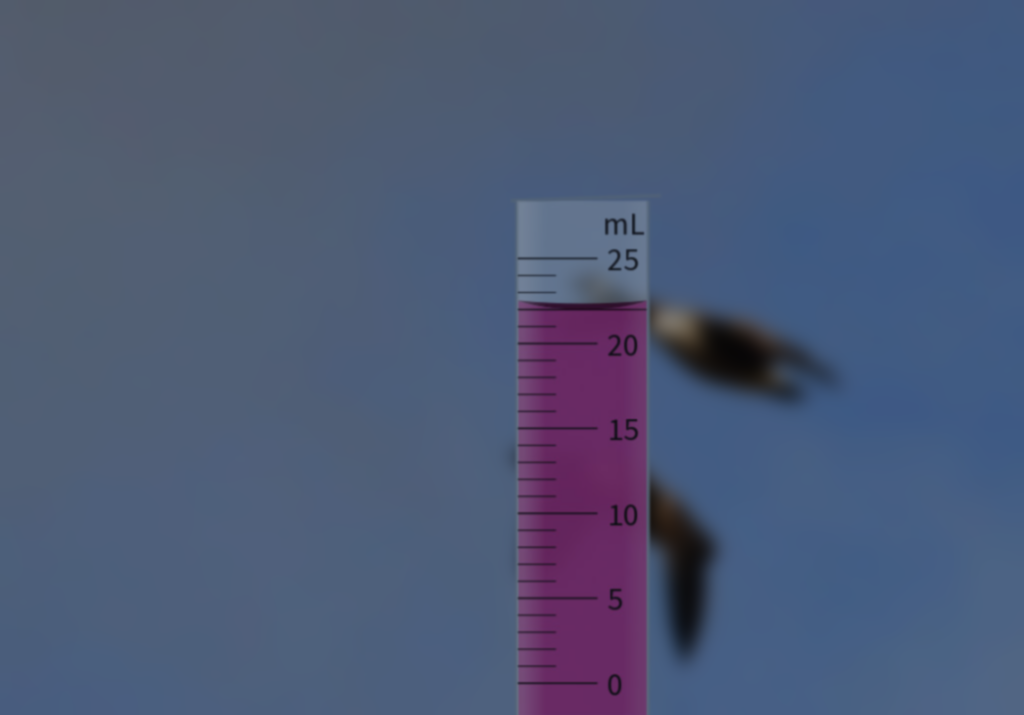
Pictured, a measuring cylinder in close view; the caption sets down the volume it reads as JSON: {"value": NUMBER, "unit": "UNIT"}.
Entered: {"value": 22, "unit": "mL"}
